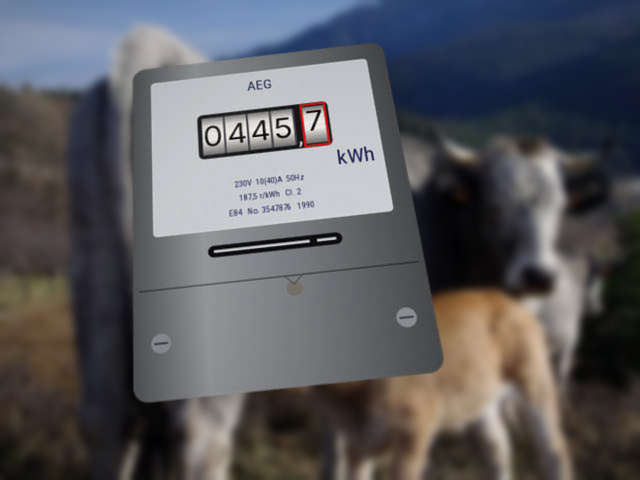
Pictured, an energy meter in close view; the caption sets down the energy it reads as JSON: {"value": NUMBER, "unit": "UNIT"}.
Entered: {"value": 445.7, "unit": "kWh"}
